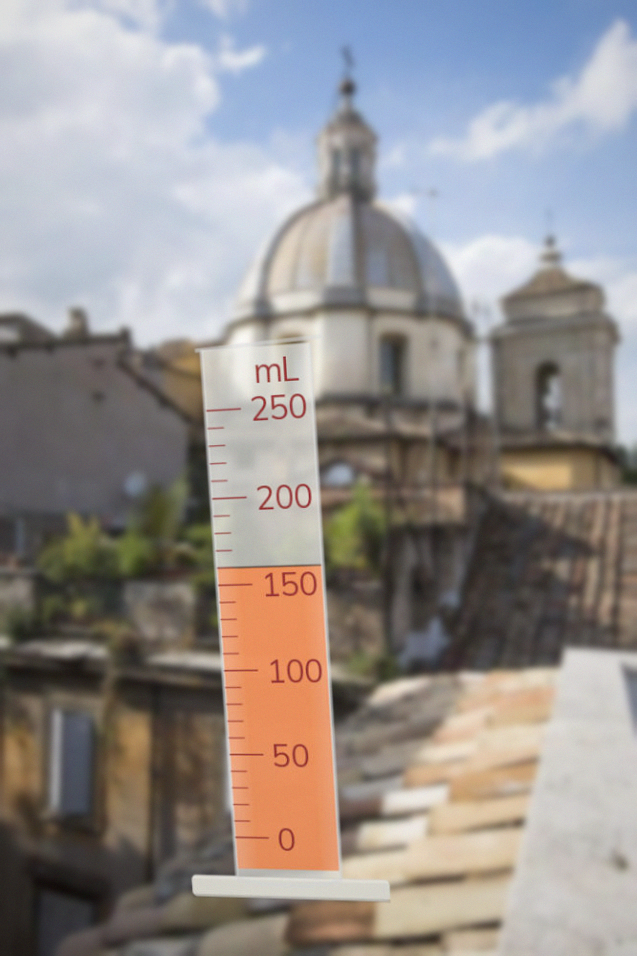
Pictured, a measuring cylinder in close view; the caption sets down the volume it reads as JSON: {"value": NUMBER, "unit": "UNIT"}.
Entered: {"value": 160, "unit": "mL"}
